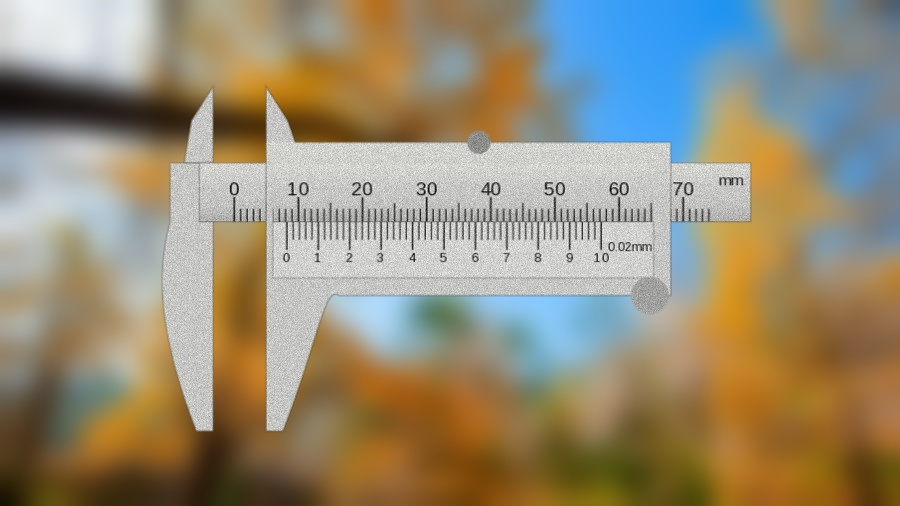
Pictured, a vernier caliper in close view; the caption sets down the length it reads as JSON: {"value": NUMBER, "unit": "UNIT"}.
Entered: {"value": 8.2, "unit": "mm"}
